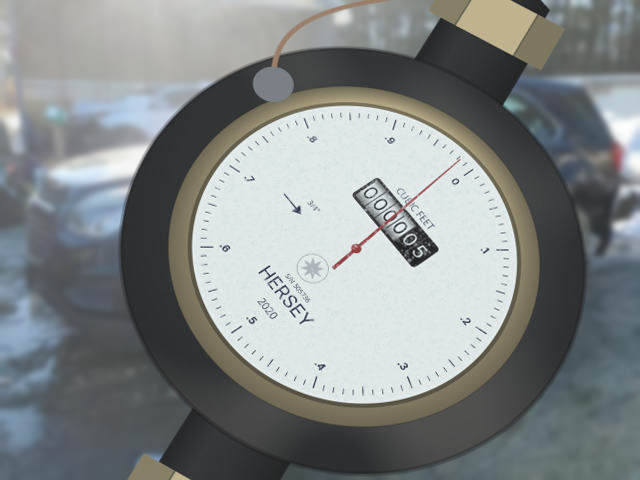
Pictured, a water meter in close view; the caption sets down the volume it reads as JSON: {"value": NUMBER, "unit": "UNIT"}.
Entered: {"value": 4.98, "unit": "ft³"}
